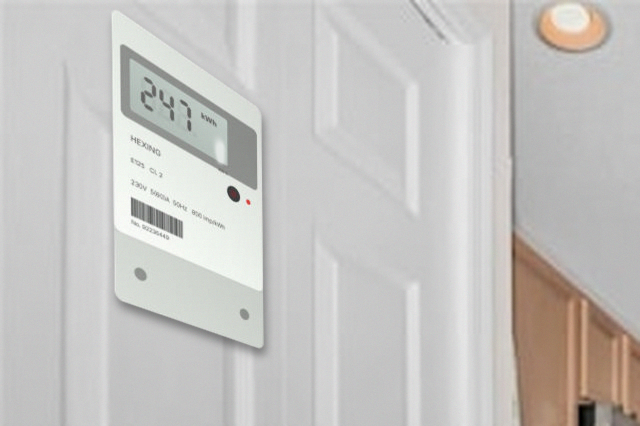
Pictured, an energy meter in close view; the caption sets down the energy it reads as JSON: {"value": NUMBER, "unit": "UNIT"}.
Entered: {"value": 247, "unit": "kWh"}
